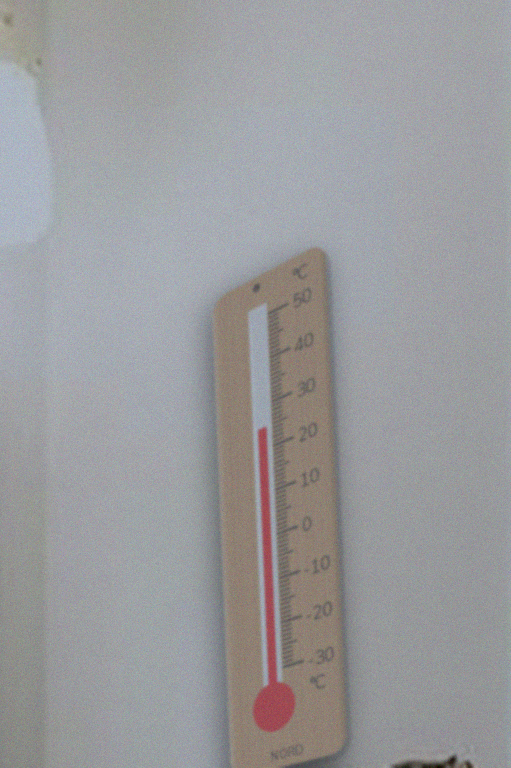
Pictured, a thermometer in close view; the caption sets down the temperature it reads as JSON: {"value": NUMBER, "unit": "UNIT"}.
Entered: {"value": 25, "unit": "°C"}
